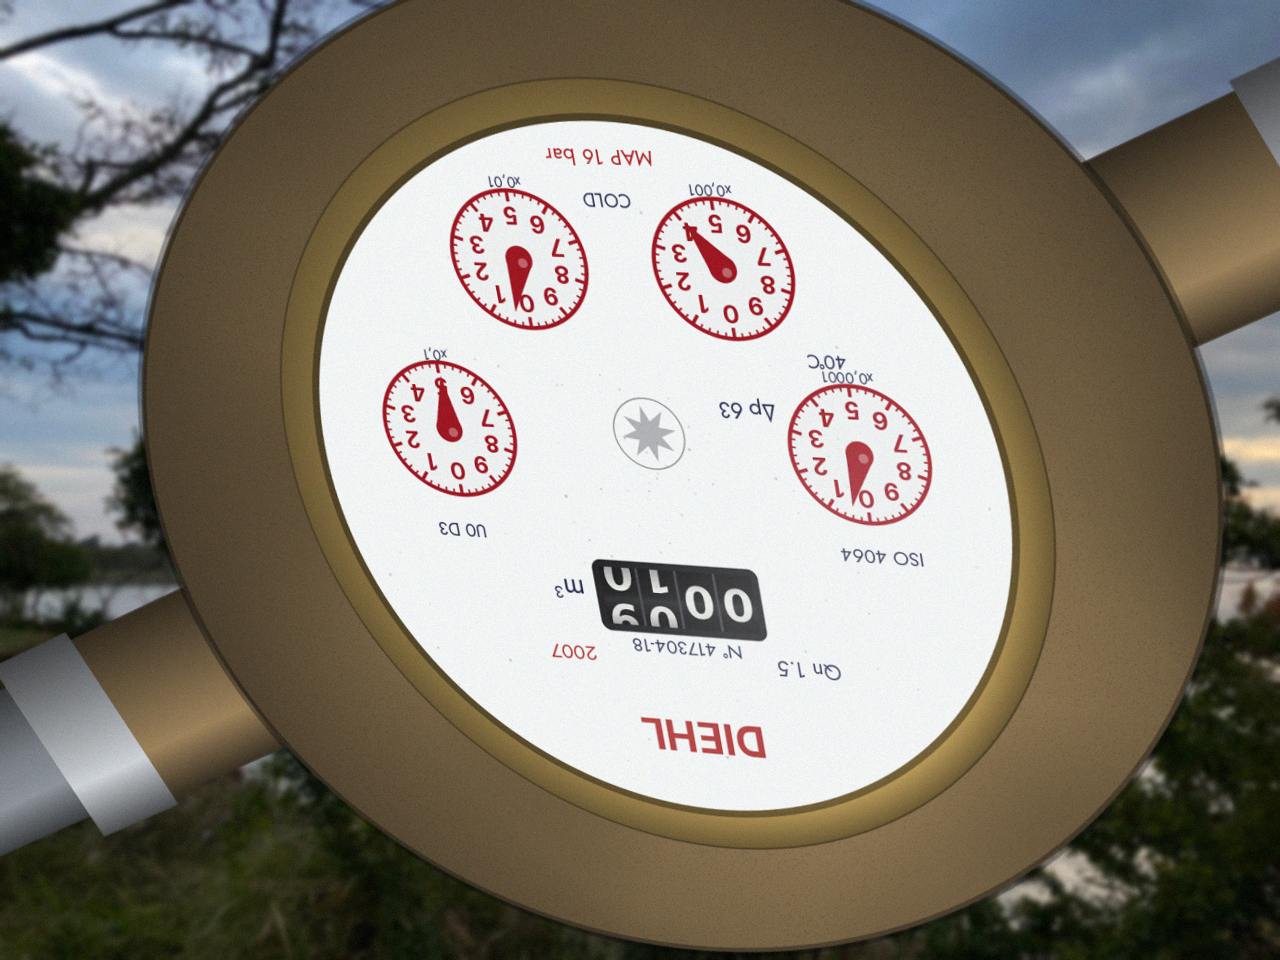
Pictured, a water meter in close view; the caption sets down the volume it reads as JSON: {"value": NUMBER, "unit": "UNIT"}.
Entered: {"value": 9.5040, "unit": "m³"}
